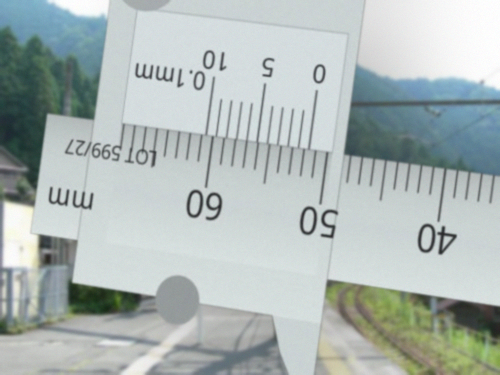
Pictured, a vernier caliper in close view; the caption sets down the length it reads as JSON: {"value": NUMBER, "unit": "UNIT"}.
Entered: {"value": 51.6, "unit": "mm"}
